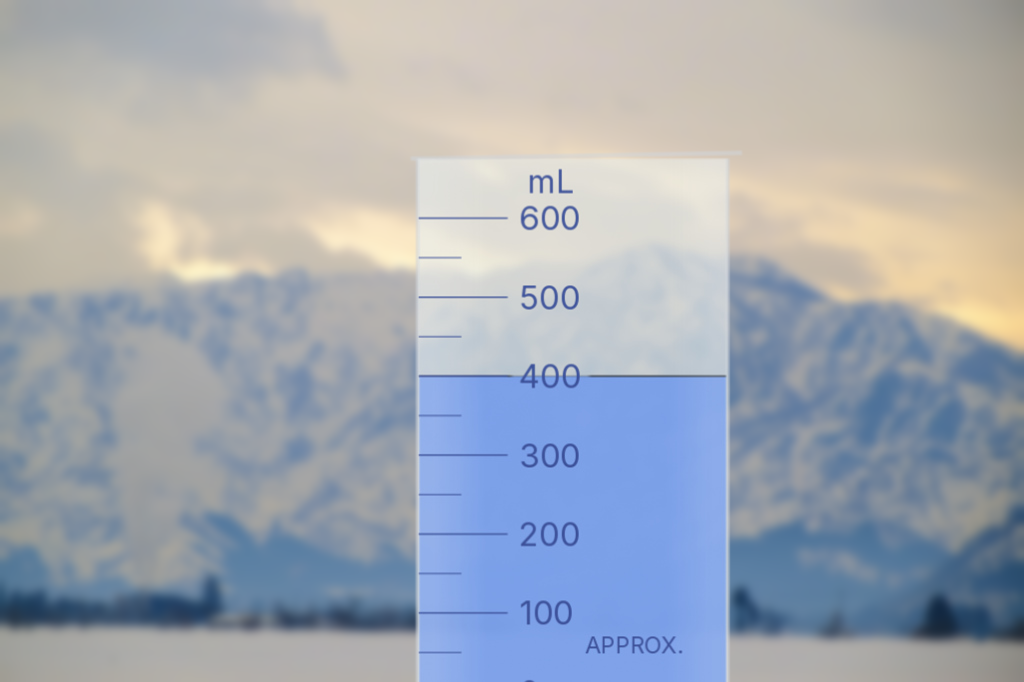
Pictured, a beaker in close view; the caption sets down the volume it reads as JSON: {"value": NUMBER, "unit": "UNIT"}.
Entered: {"value": 400, "unit": "mL"}
